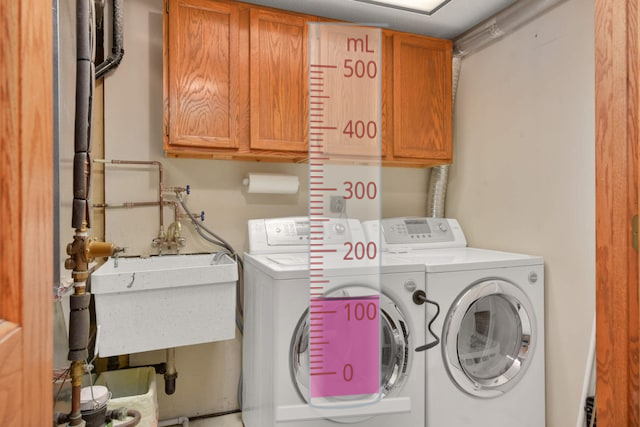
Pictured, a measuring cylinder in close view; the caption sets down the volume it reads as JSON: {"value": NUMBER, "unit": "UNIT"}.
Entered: {"value": 120, "unit": "mL"}
